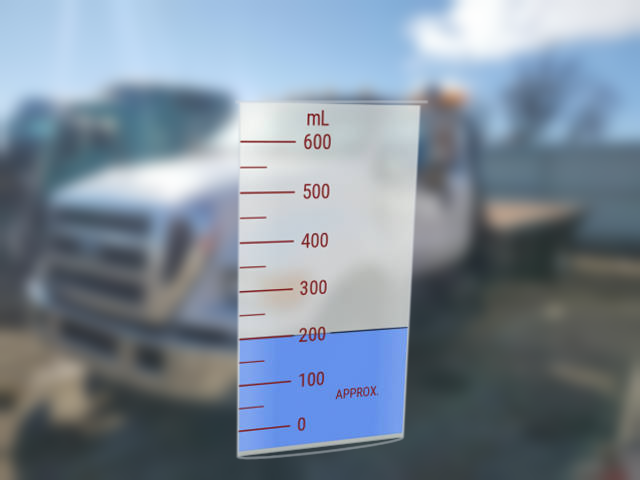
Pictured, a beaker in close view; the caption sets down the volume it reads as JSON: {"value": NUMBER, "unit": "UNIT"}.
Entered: {"value": 200, "unit": "mL"}
